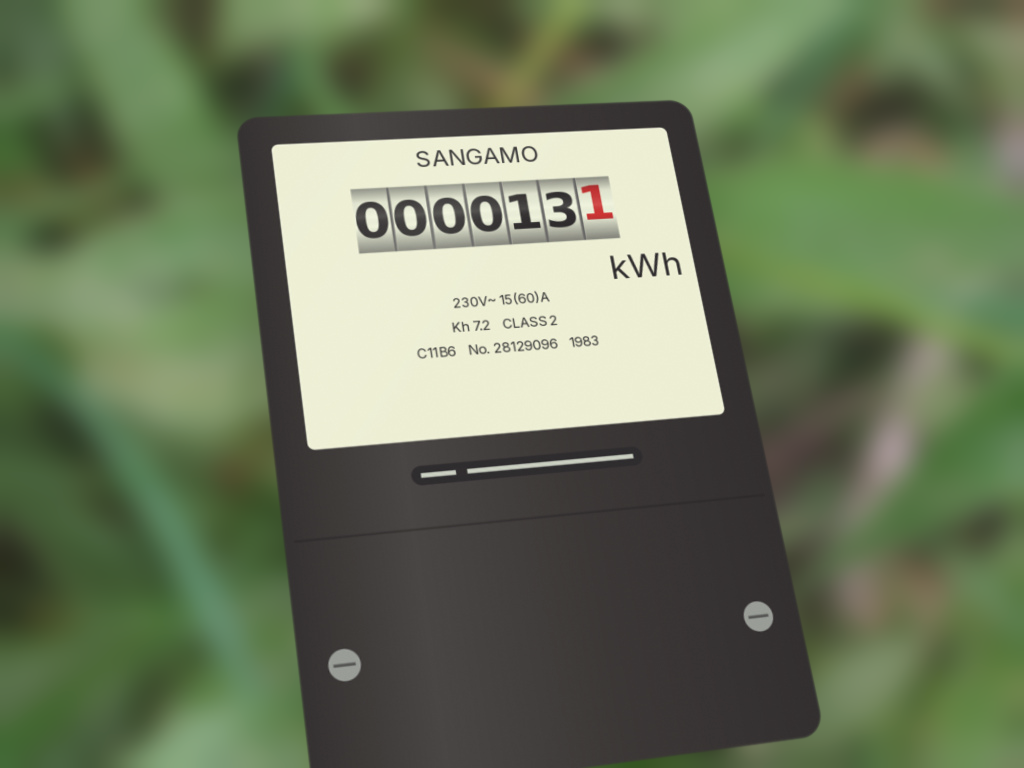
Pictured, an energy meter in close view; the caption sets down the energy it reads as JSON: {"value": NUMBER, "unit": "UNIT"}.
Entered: {"value": 13.1, "unit": "kWh"}
